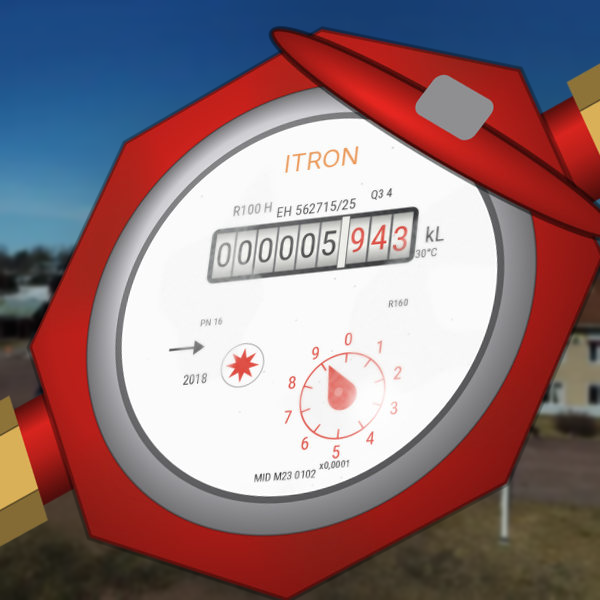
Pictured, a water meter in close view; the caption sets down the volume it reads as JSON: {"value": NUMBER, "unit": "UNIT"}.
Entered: {"value": 5.9429, "unit": "kL"}
